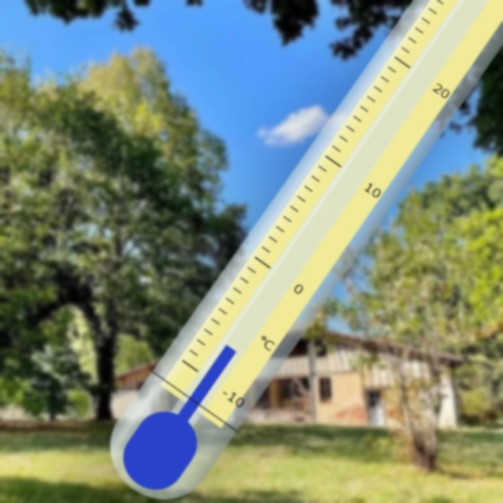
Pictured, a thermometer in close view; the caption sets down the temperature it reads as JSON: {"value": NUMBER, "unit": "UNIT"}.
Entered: {"value": -7, "unit": "°C"}
